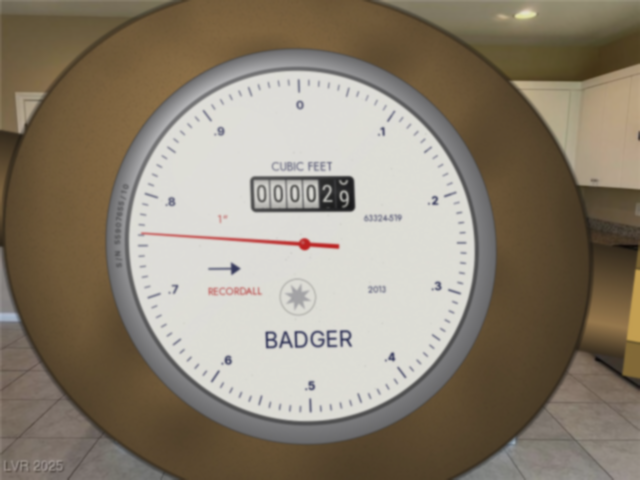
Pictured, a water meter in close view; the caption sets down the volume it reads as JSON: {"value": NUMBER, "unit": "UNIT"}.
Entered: {"value": 28.76, "unit": "ft³"}
